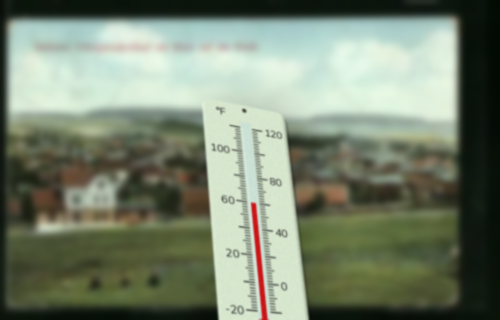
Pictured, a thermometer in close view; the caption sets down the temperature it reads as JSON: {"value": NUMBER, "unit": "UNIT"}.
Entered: {"value": 60, "unit": "°F"}
